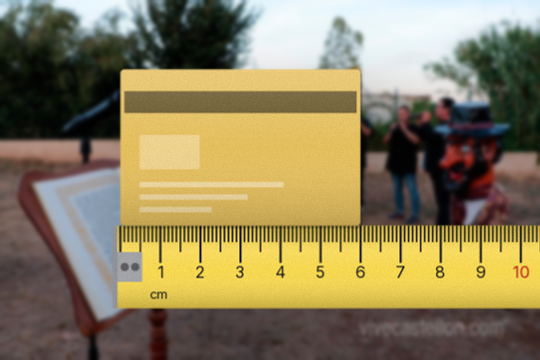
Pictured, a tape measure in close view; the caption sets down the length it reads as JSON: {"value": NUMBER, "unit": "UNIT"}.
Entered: {"value": 6, "unit": "cm"}
